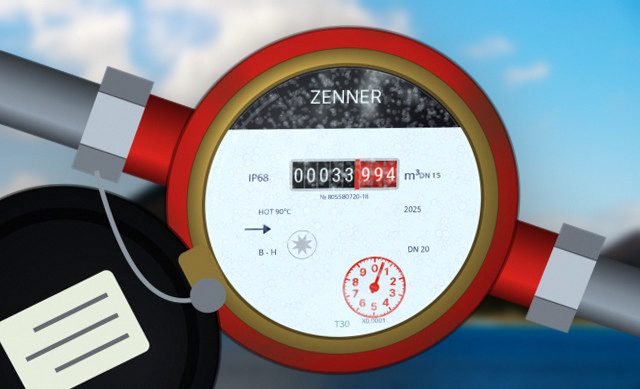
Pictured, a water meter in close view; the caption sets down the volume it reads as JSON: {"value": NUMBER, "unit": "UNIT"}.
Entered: {"value": 33.9940, "unit": "m³"}
